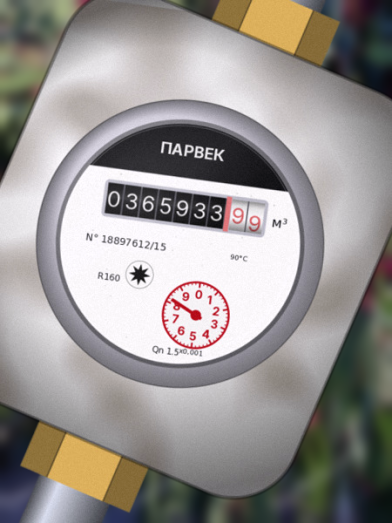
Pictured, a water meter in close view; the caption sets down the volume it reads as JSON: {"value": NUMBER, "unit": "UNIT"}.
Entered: {"value": 365933.988, "unit": "m³"}
